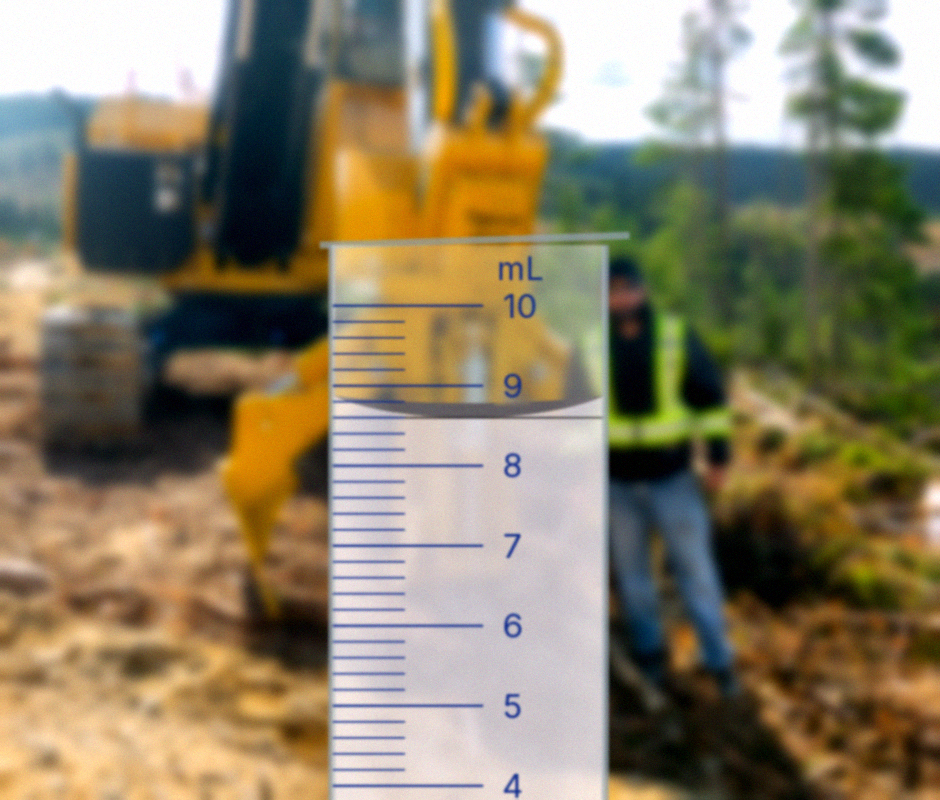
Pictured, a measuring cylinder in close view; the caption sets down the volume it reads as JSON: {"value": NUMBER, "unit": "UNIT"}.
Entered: {"value": 8.6, "unit": "mL"}
